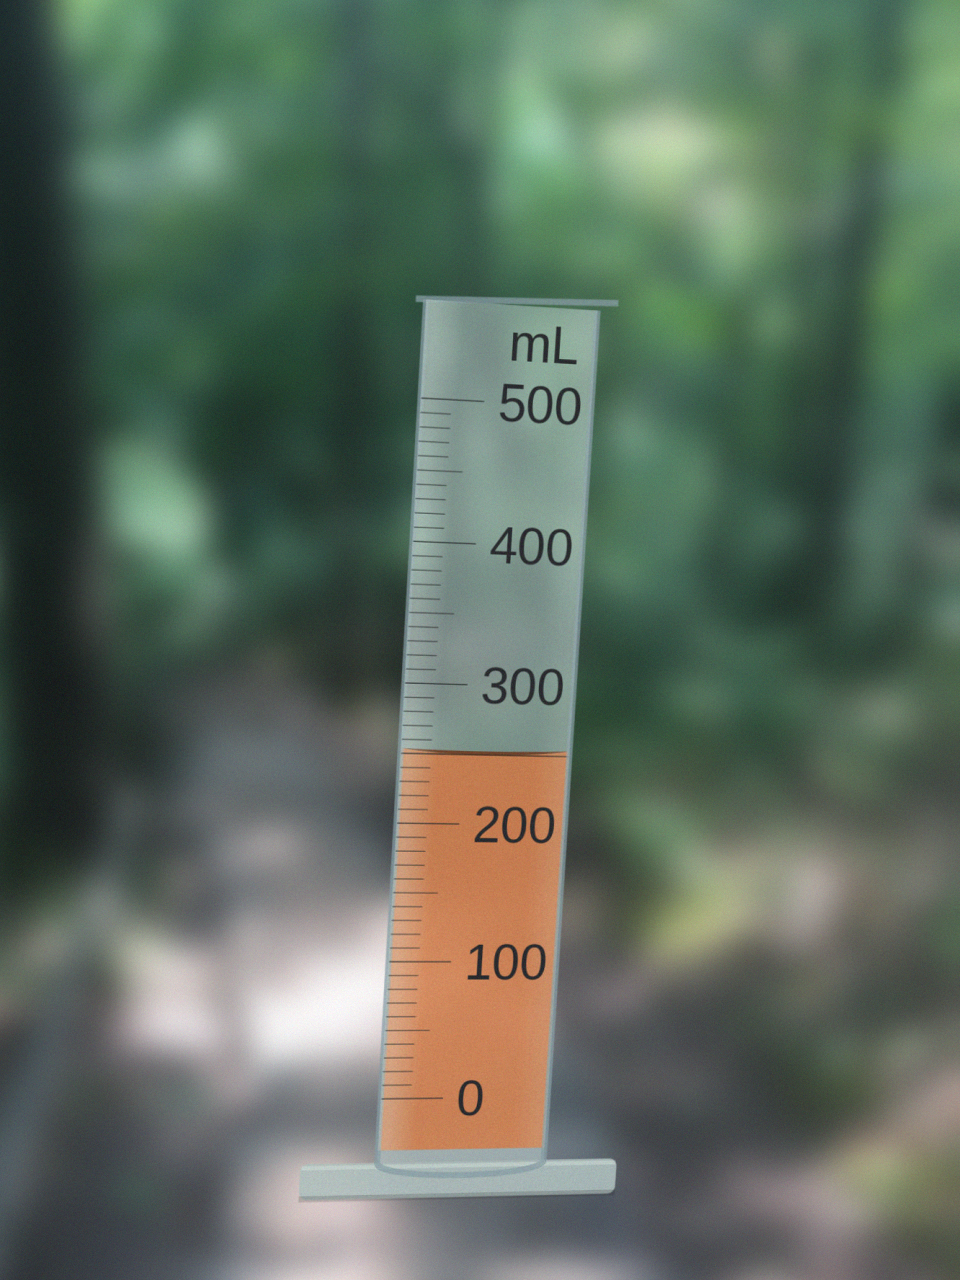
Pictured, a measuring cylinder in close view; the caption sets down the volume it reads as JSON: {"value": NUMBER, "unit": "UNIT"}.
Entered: {"value": 250, "unit": "mL"}
